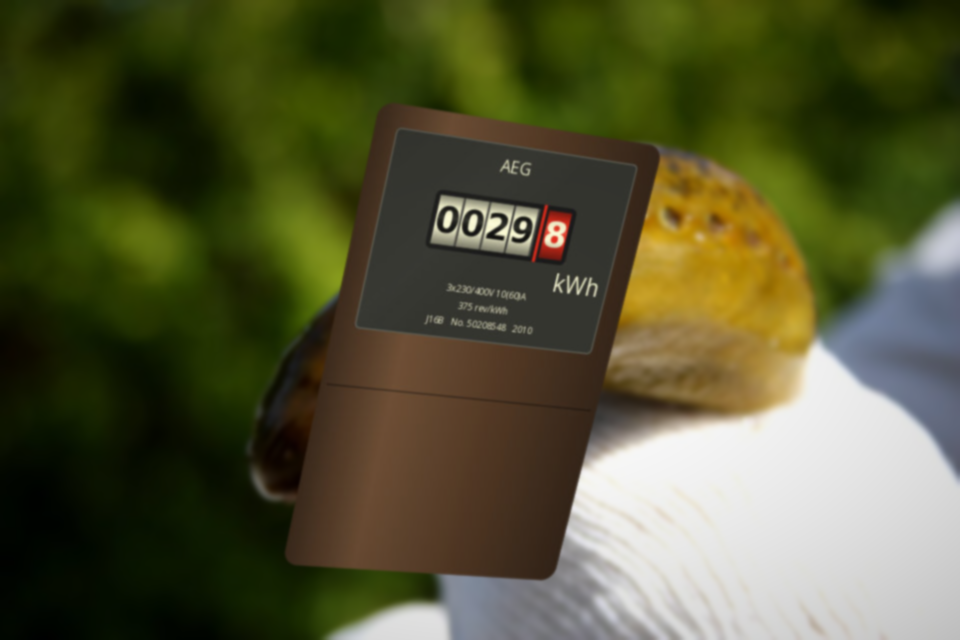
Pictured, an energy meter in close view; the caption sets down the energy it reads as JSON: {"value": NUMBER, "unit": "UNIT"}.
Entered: {"value": 29.8, "unit": "kWh"}
